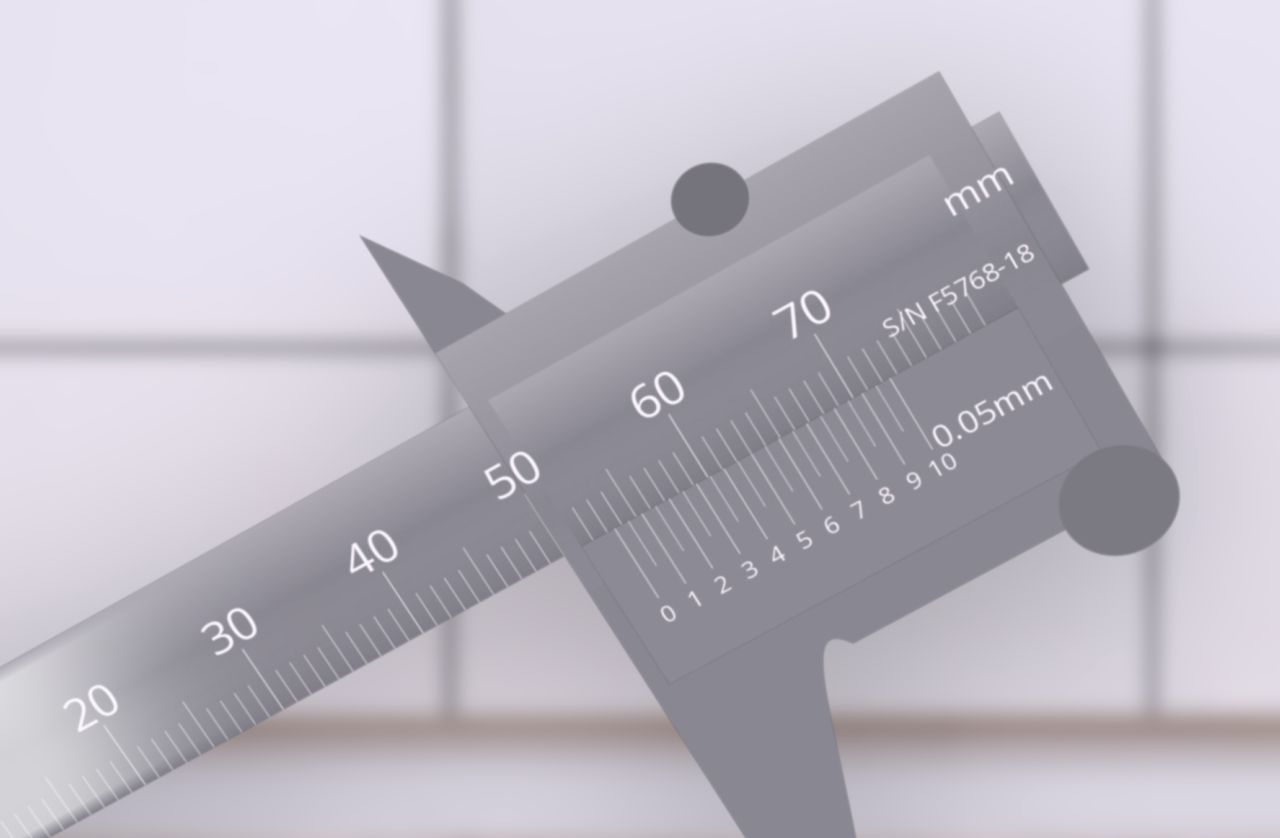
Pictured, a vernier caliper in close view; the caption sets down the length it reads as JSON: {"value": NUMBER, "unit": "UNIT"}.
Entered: {"value": 53.5, "unit": "mm"}
